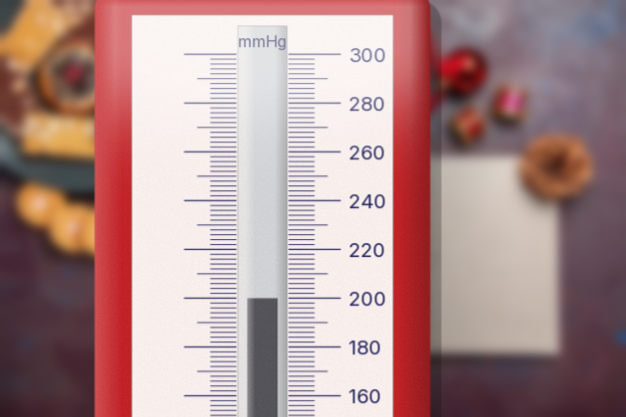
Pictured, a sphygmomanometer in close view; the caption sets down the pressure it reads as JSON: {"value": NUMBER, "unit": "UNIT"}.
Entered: {"value": 200, "unit": "mmHg"}
